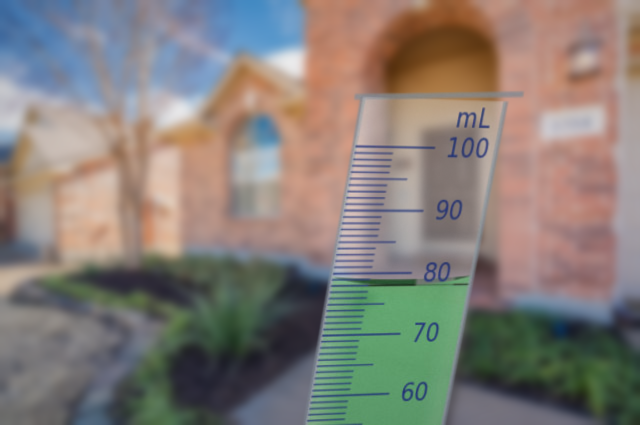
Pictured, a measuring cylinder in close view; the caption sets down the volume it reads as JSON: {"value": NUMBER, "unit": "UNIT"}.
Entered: {"value": 78, "unit": "mL"}
